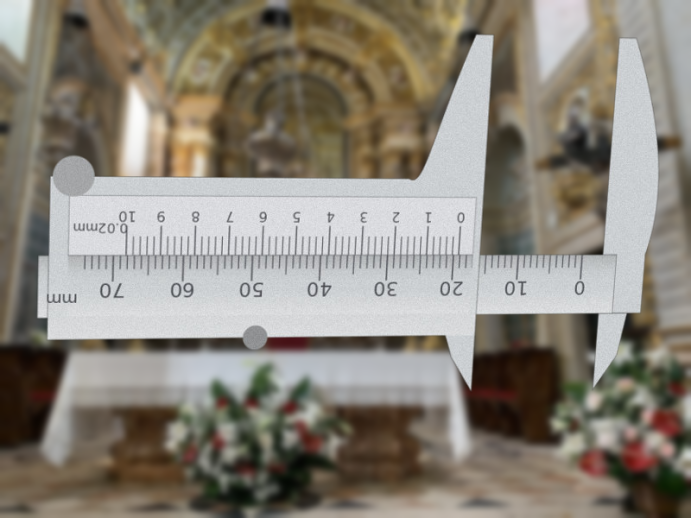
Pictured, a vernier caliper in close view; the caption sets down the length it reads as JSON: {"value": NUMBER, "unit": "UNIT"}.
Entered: {"value": 19.2, "unit": "mm"}
